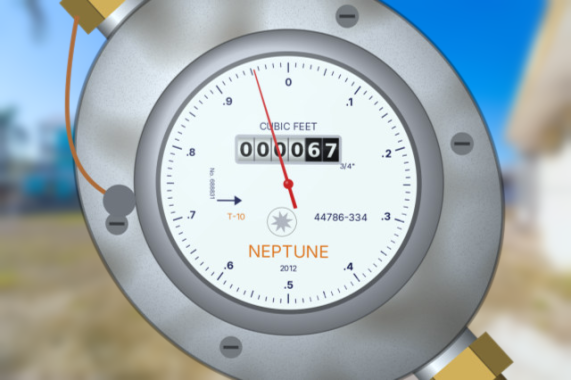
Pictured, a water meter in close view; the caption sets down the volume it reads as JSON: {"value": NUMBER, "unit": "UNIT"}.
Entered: {"value": 66.95, "unit": "ft³"}
